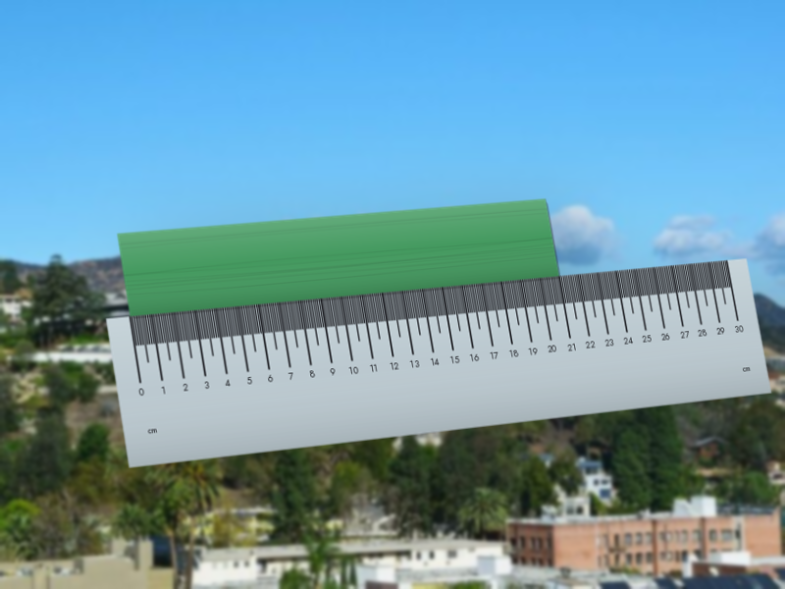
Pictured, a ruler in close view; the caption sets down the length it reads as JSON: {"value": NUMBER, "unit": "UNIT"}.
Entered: {"value": 21, "unit": "cm"}
